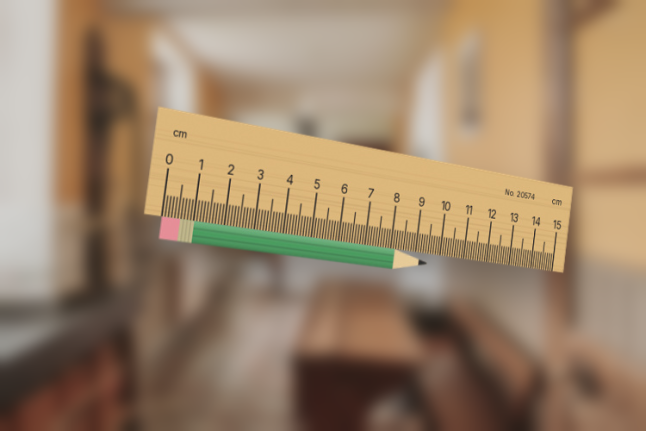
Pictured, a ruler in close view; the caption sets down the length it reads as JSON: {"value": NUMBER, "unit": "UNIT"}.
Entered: {"value": 9.5, "unit": "cm"}
